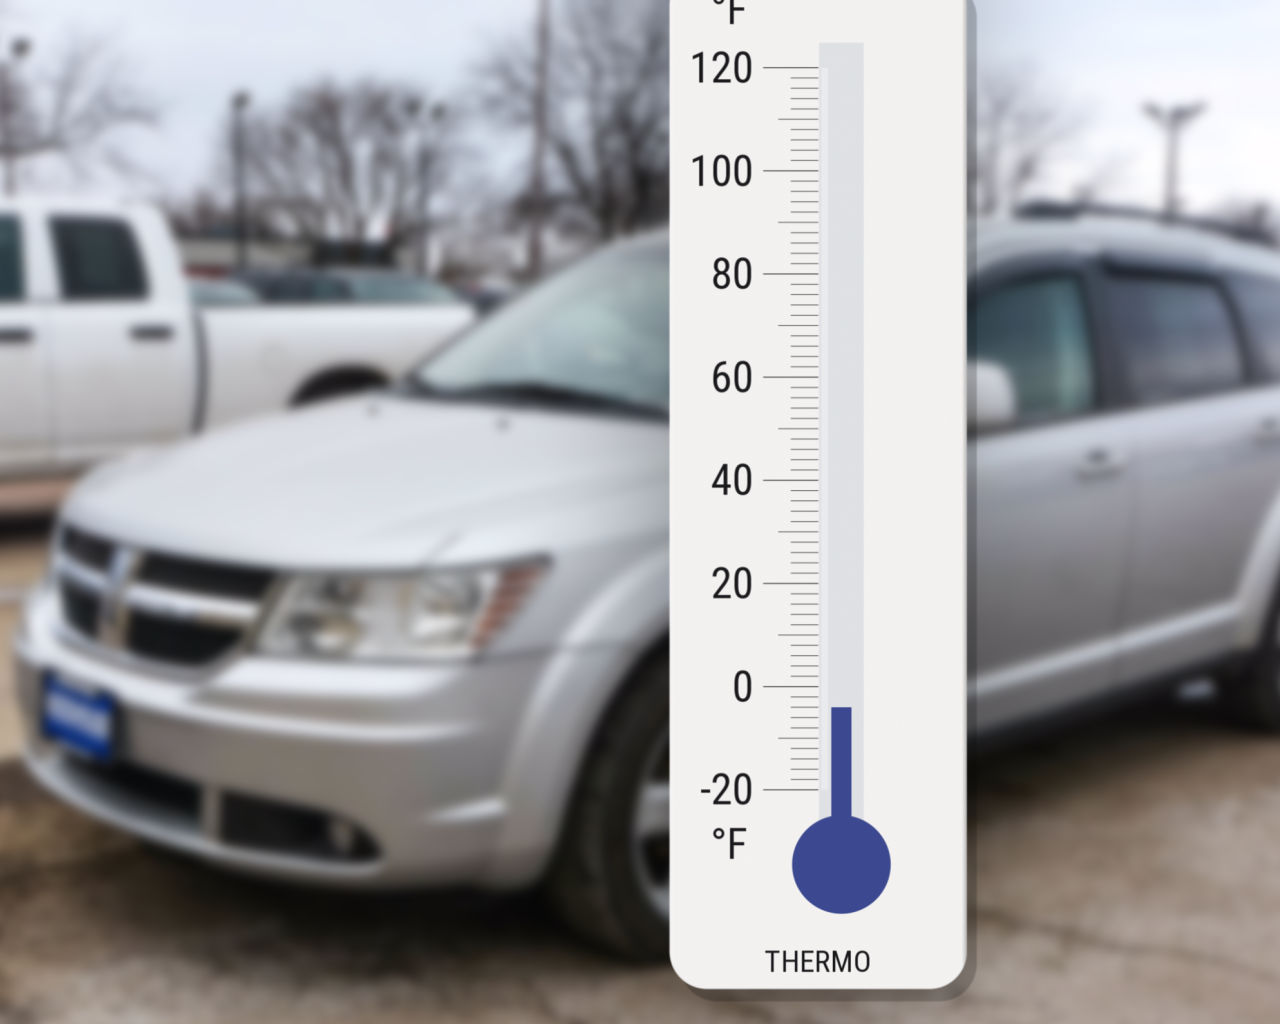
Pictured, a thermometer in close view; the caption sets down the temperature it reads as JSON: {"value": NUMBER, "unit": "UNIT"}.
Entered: {"value": -4, "unit": "°F"}
